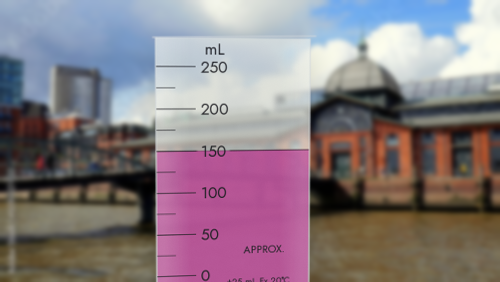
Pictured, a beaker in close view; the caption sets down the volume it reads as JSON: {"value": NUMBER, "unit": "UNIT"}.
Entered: {"value": 150, "unit": "mL"}
